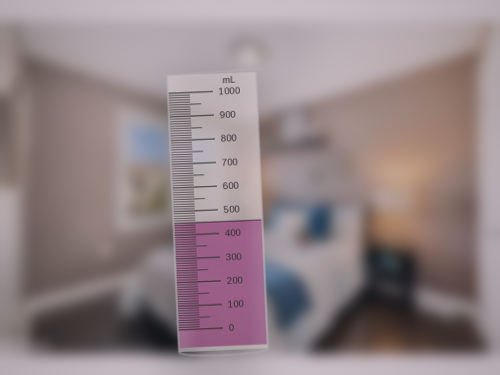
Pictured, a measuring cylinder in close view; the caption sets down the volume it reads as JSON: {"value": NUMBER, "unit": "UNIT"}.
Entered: {"value": 450, "unit": "mL"}
